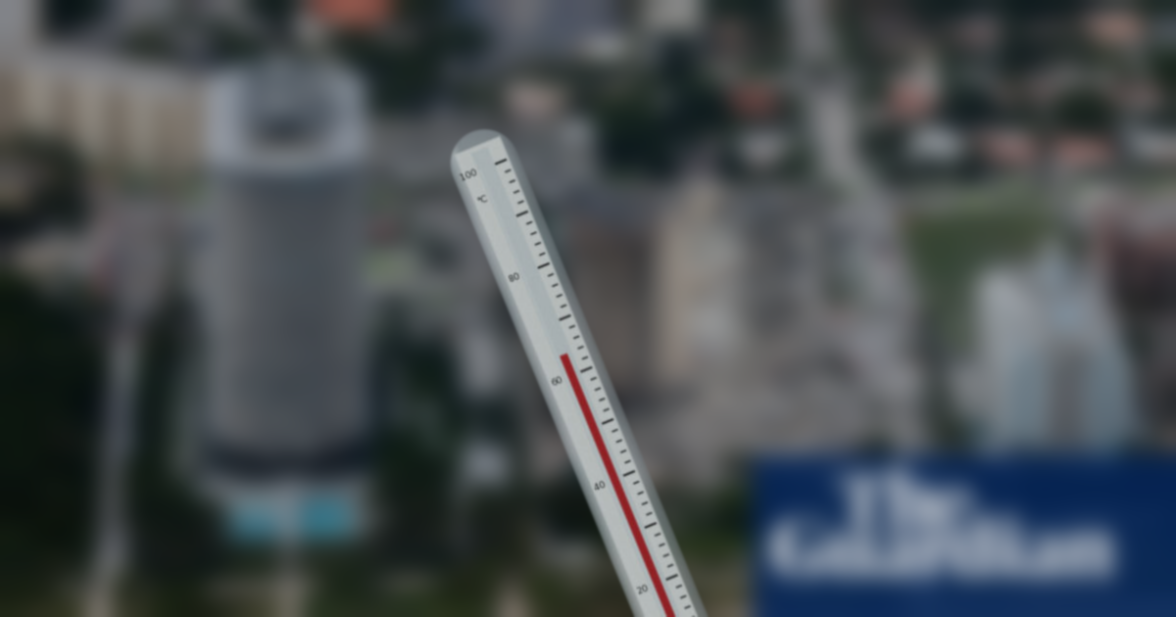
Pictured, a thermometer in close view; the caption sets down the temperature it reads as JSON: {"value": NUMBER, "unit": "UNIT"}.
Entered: {"value": 64, "unit": "°C"}
